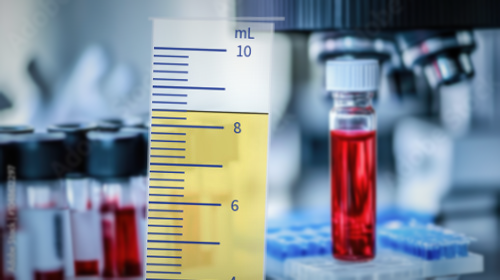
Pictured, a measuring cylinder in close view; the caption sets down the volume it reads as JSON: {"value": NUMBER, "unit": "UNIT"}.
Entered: {"value": 8.4, "unit": "mL"}
